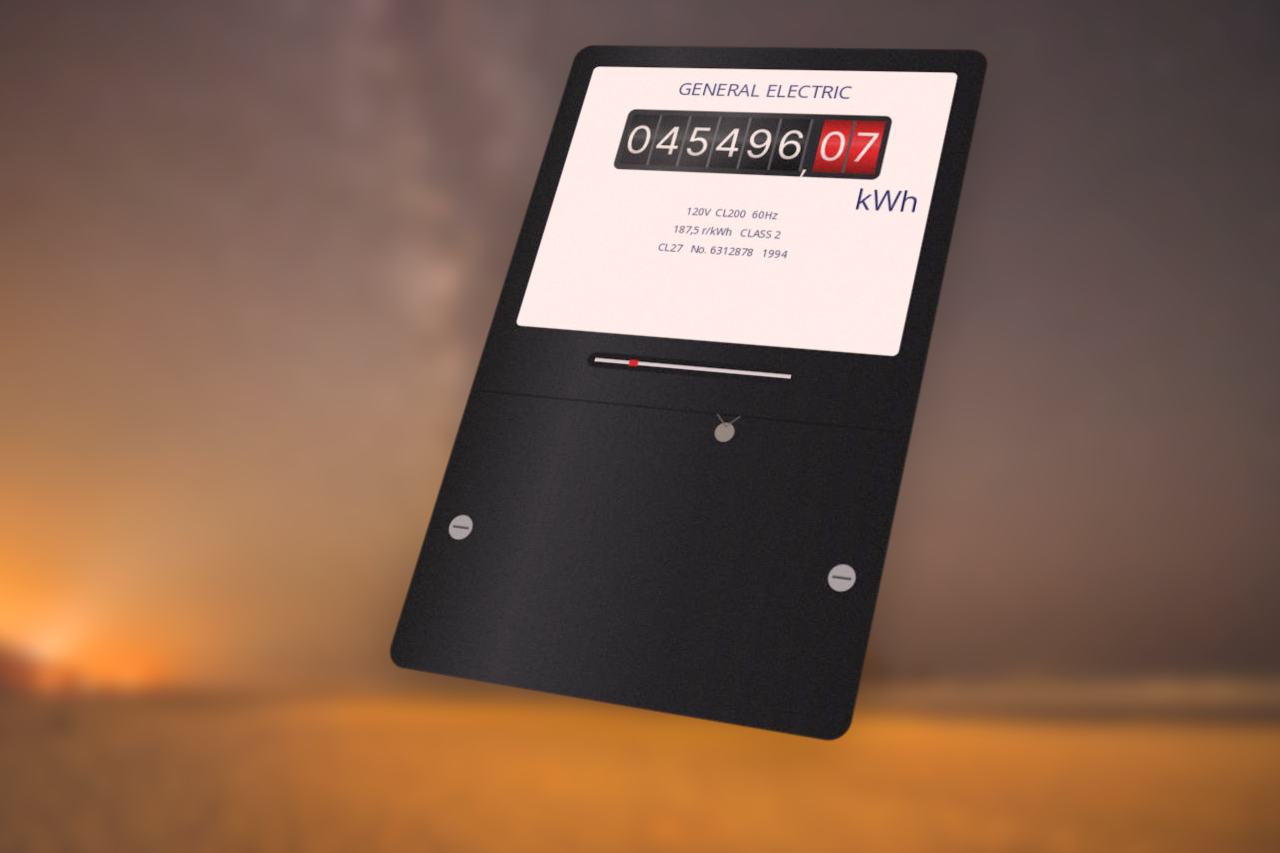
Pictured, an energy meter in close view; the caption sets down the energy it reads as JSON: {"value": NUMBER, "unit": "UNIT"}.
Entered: {"value": 45496.07, "unit": "kWh"}
